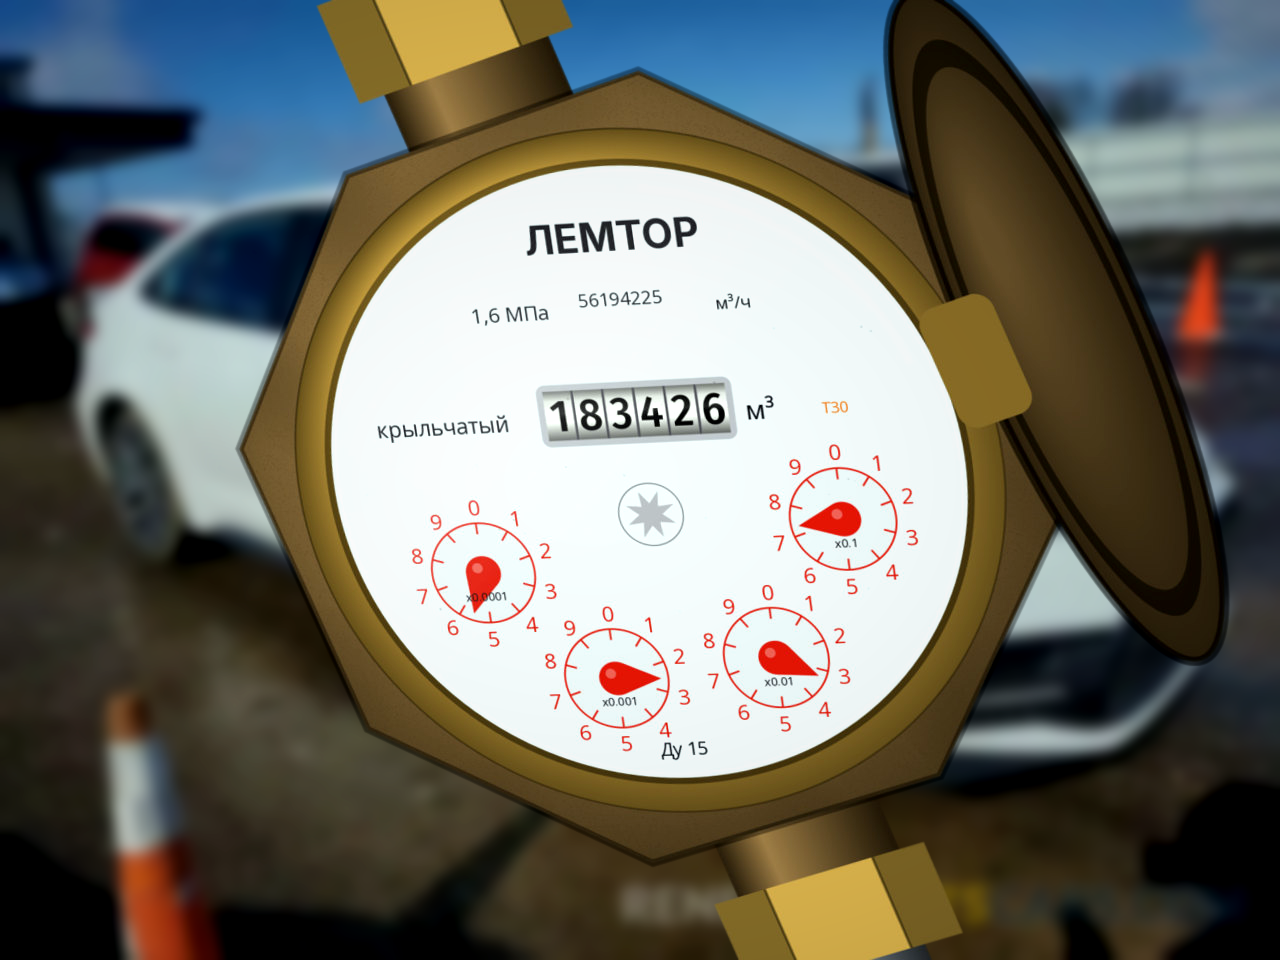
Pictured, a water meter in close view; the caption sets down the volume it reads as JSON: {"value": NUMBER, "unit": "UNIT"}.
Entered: {"value": 183426.7325, "unit": "m³"}
